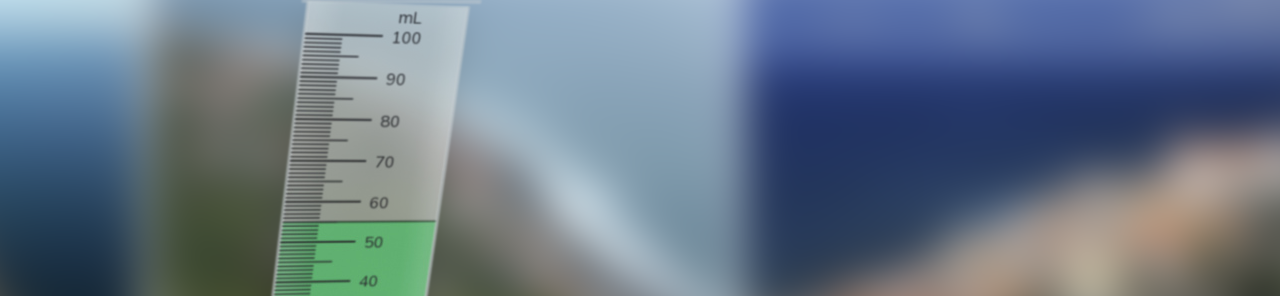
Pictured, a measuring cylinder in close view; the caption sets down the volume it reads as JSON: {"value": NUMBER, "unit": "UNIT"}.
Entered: {"value": 55, "unit": "mL"}
